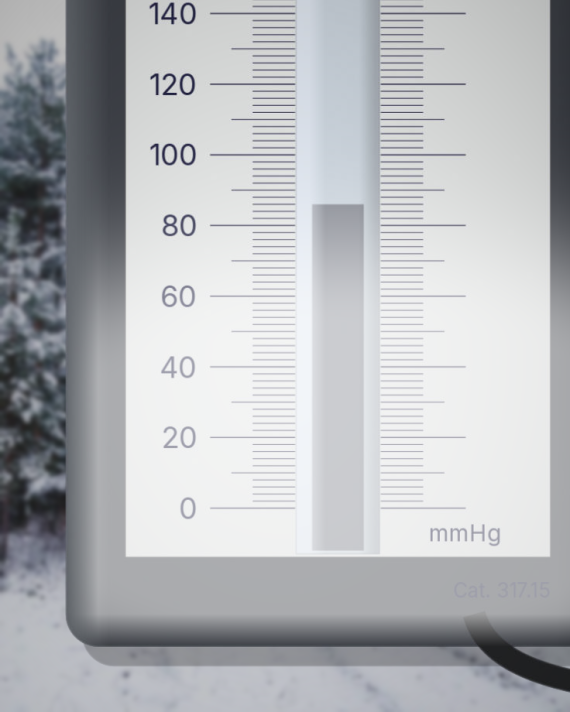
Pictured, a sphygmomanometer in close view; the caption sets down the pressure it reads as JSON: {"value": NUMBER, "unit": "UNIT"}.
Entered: {"value": 86, "unit": "mmHg"}
